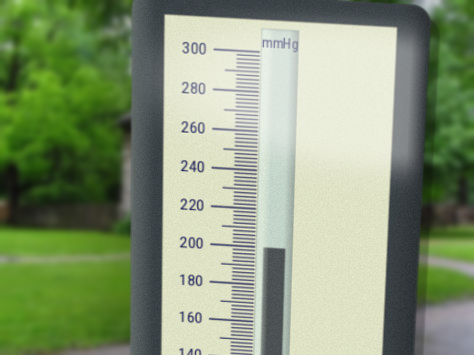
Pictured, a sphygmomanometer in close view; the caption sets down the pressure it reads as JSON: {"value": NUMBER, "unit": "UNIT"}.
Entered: {"value": 200, "unit": "mmHg"}
